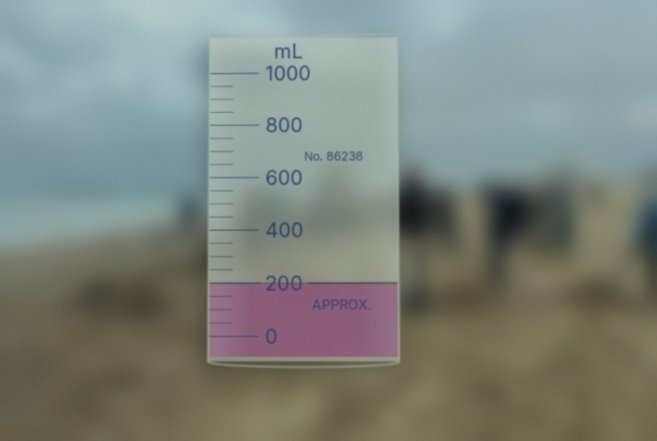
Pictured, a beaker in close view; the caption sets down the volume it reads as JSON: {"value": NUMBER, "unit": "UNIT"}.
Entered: {"value": 200, "unit": "mL"}
